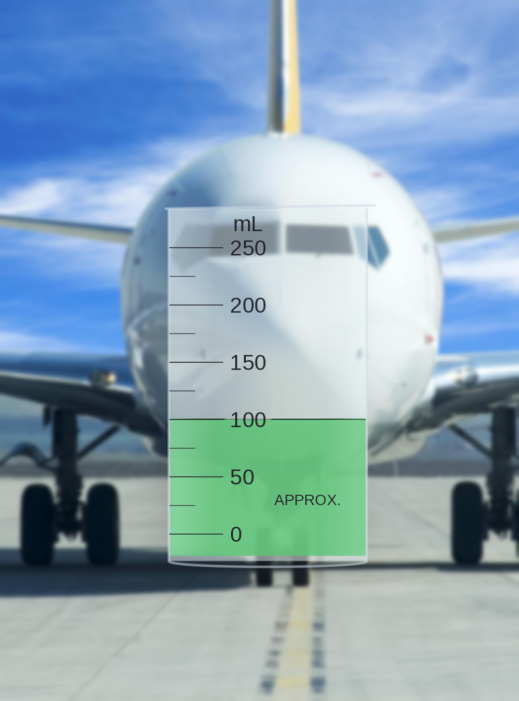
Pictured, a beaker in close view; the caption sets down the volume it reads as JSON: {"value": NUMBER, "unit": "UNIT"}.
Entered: {"value": 100, "unit": "mL"}
